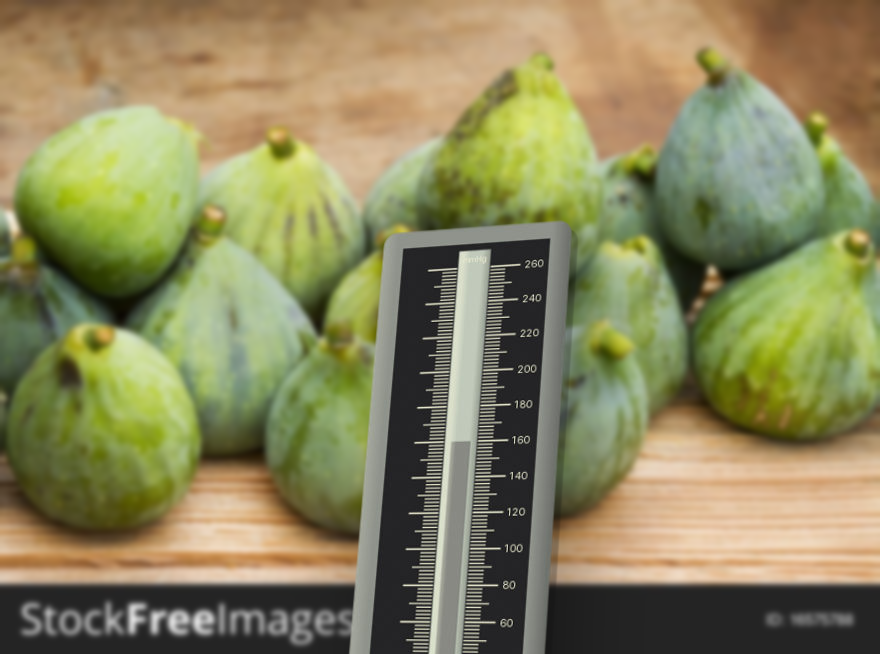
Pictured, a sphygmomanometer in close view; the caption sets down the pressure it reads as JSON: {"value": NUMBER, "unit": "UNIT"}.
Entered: {"value": 160, "unit": "mmHg"}
